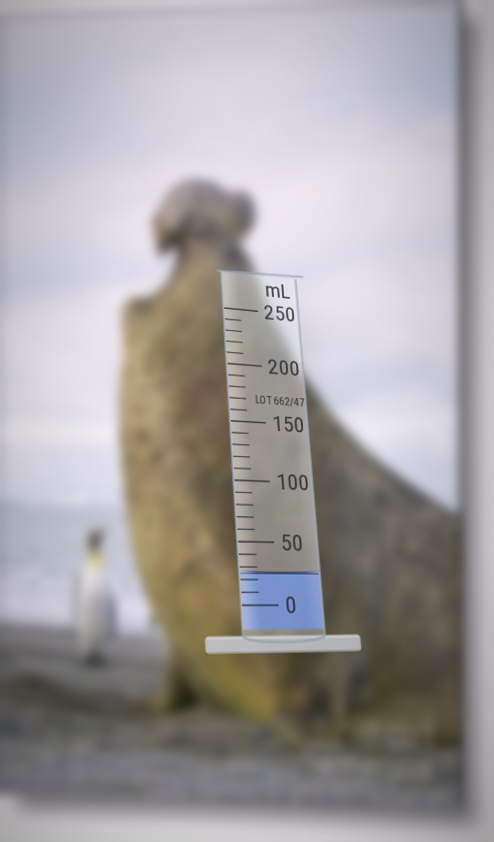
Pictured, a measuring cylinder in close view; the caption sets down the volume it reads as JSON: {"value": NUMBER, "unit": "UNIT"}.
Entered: {"value": 25, "unit": "mL"}
